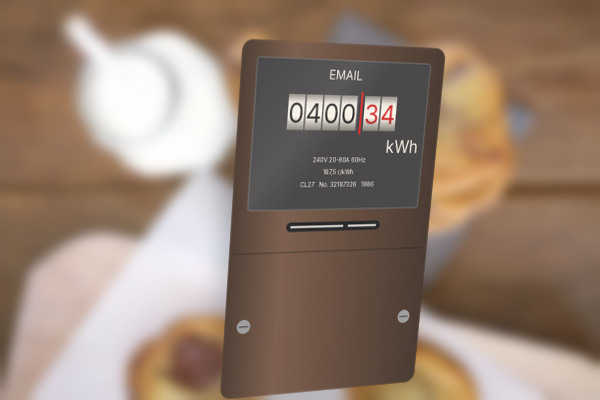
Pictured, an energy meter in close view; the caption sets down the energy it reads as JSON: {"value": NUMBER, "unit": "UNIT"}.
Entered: {"value": 400.34, "unit": "kWh"}
